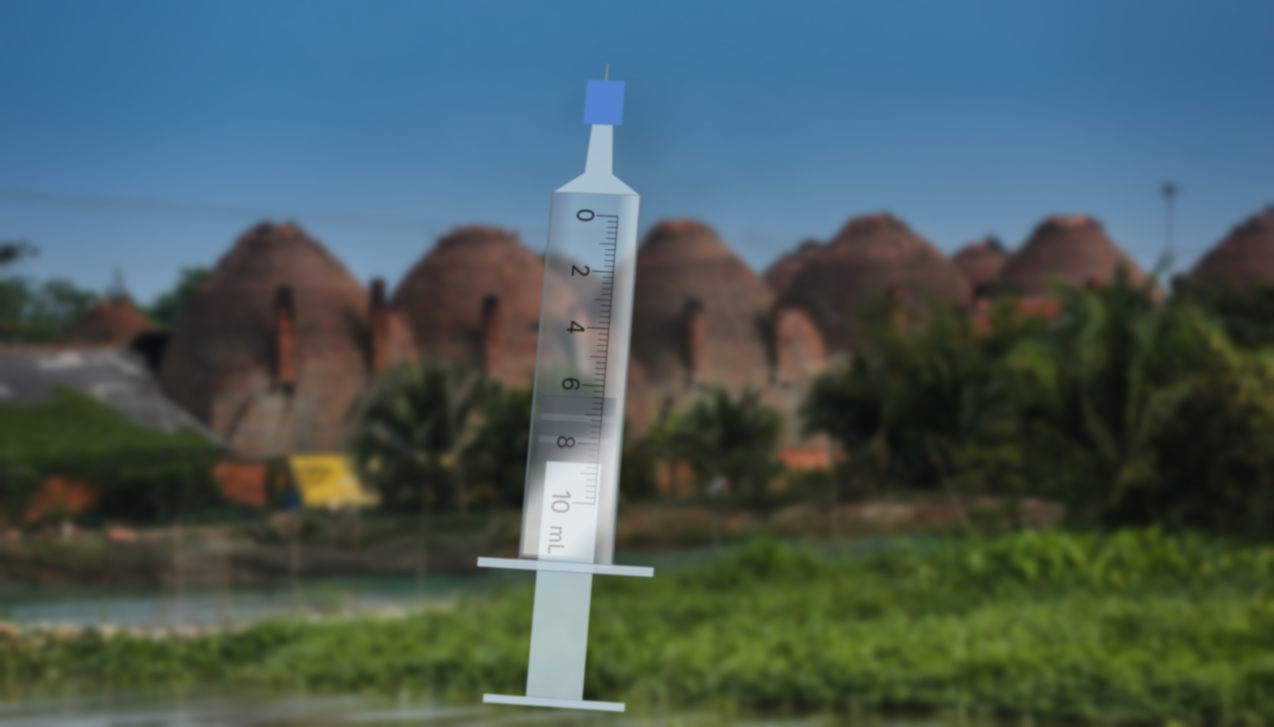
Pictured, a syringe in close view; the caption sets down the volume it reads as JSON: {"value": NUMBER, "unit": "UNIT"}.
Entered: {"value": 6.4, "unit": "mL"}
